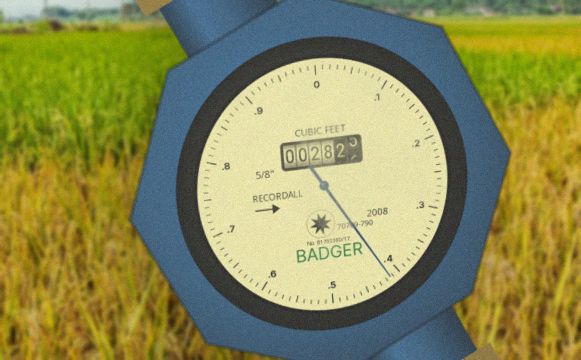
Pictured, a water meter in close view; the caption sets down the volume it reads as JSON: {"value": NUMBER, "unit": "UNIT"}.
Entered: {"value": 2825.41, "unit": "ft³"}
